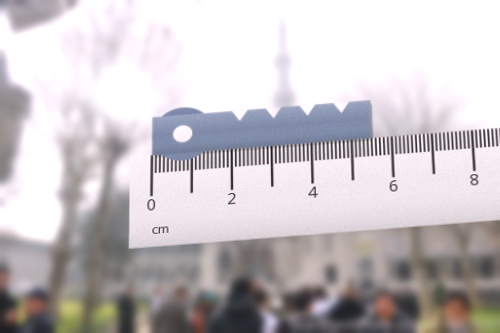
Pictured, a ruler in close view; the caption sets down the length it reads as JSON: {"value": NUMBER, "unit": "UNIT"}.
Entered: {"value": 5.5, "unit": "cm"}
